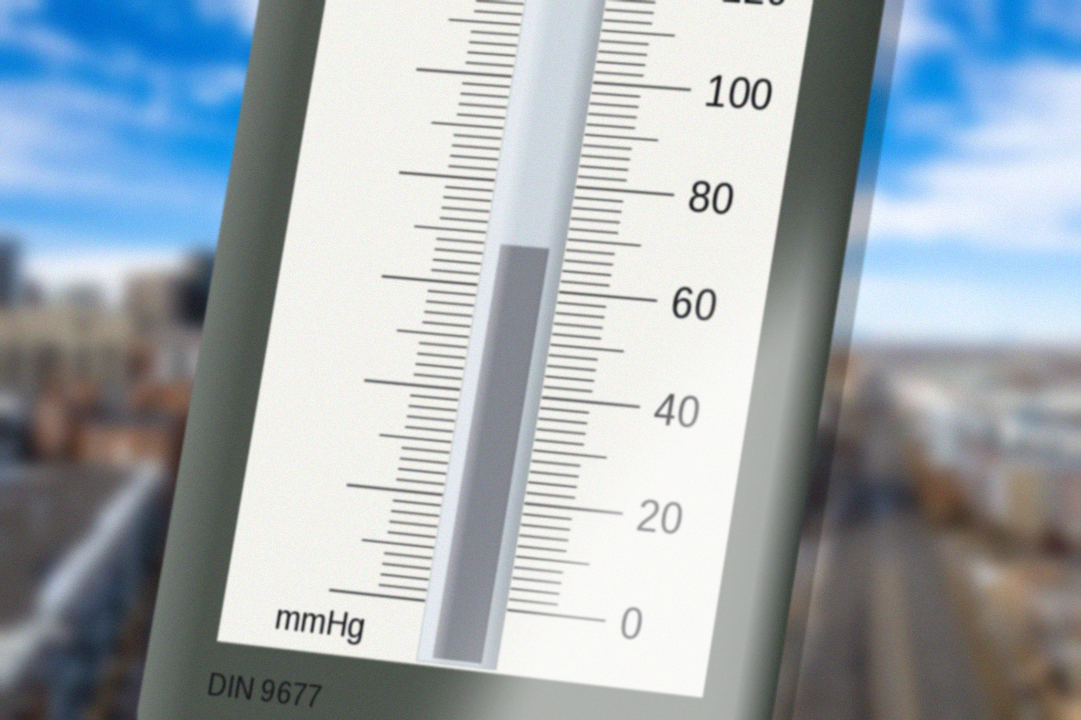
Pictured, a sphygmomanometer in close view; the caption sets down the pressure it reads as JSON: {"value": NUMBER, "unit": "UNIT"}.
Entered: {"value": 68, "unit": "mmHg"}
